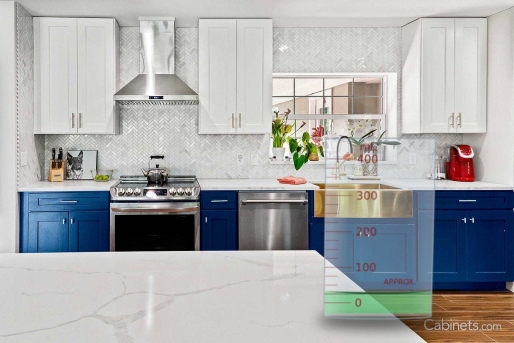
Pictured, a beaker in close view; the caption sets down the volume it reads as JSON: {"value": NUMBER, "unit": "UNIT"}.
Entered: {"value": 25, "unit": "mL"}
